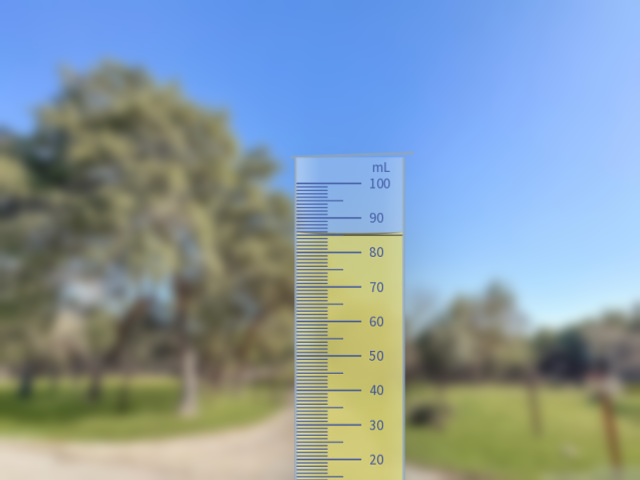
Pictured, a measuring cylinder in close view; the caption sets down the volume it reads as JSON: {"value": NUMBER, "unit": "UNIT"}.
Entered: {"value": 85, "unit": "mL"}
